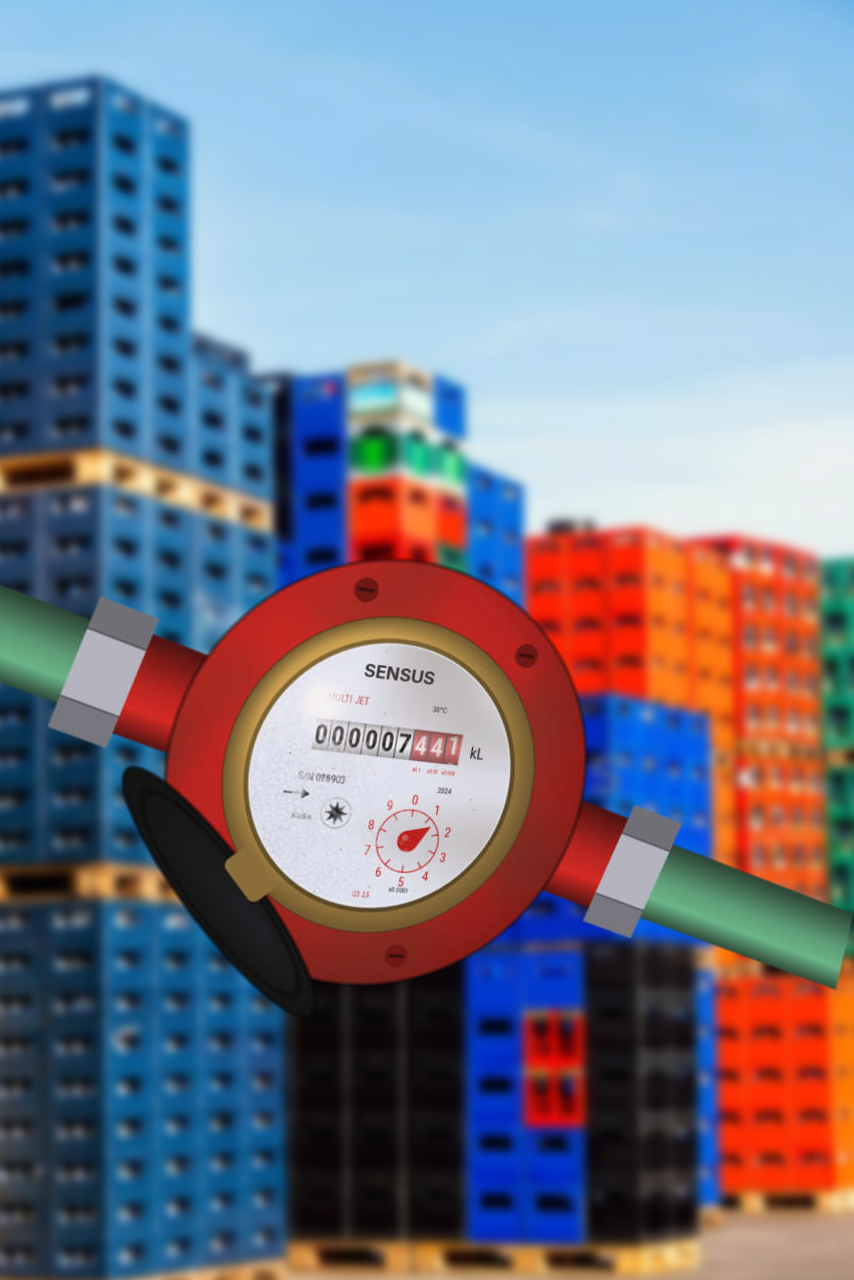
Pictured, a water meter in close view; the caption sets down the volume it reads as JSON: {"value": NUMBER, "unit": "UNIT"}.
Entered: {"value": 7.4411, "unit": "kL"}
